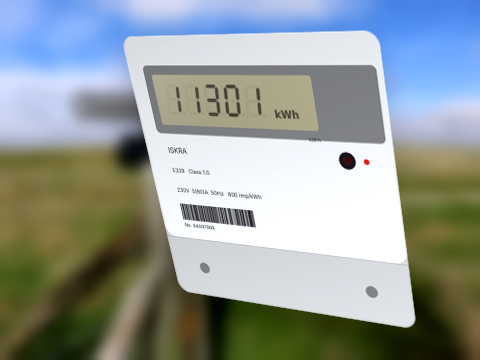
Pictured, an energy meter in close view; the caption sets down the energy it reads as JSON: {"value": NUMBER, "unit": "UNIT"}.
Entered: {"value": 11301, "unit": "kWh"}
